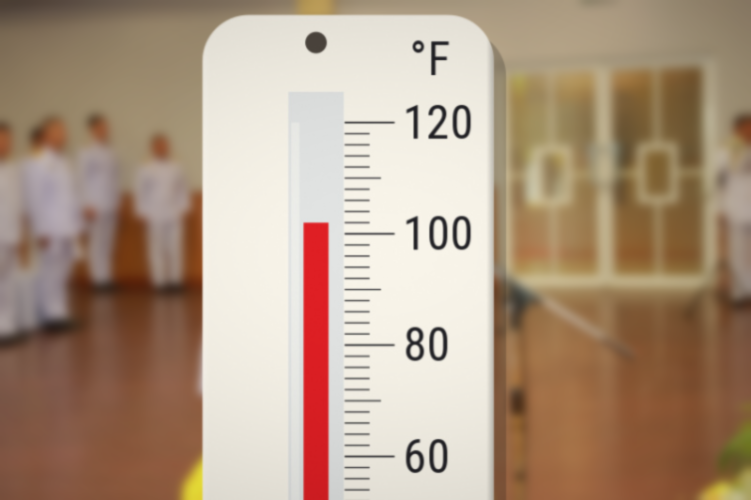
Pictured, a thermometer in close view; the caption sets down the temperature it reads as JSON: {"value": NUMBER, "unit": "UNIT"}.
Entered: {"value": 102, "unit": "°F"}
